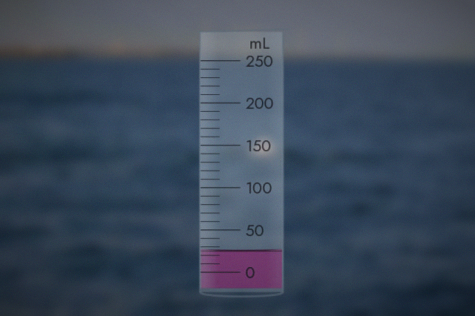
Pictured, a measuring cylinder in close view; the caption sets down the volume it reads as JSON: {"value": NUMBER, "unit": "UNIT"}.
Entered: {"value": 25, "unit": "mL"}
